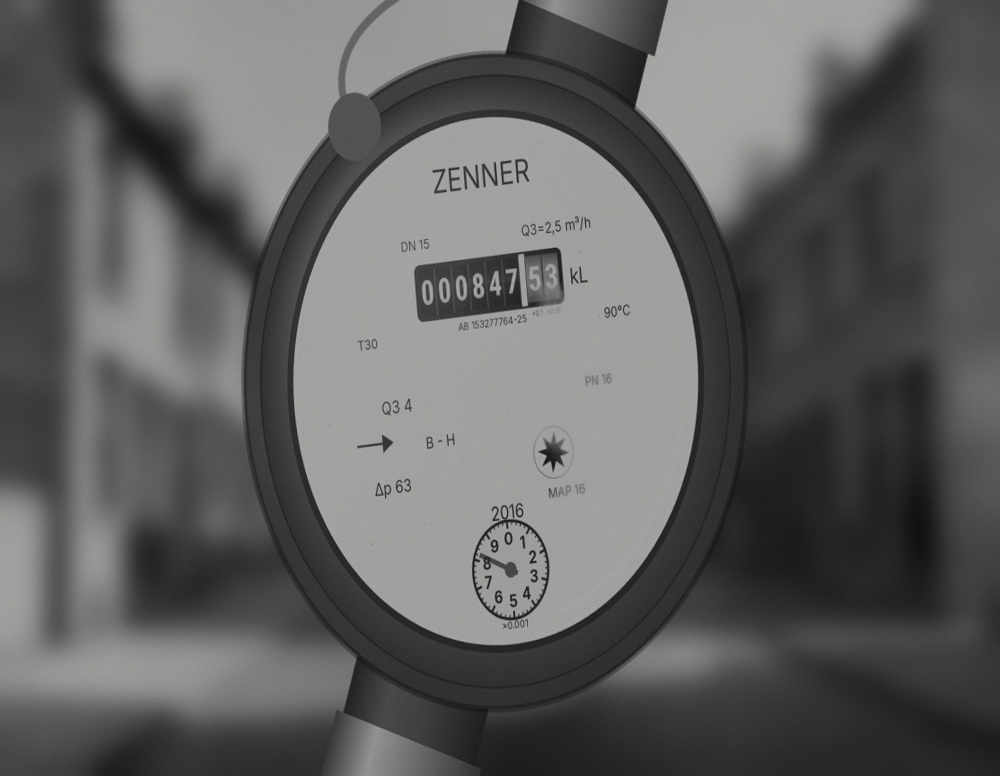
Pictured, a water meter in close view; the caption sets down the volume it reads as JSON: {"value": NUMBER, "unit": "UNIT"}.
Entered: {"value": 847.538, "unit": "kL"}
